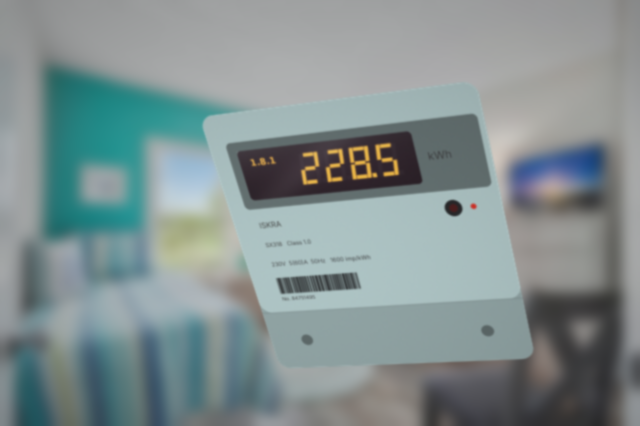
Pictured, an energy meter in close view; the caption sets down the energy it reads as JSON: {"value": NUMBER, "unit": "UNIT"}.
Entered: {"value": 228.5, "unit": "kWh"}
